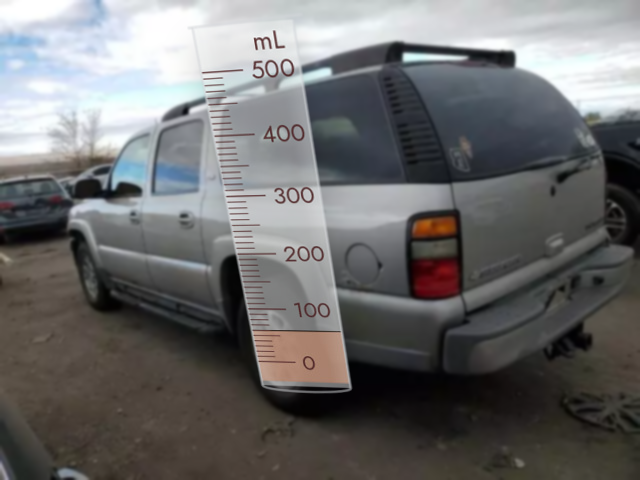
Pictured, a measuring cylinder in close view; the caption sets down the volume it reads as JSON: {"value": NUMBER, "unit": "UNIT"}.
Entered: {"value": 60, "unit": "mL"}
